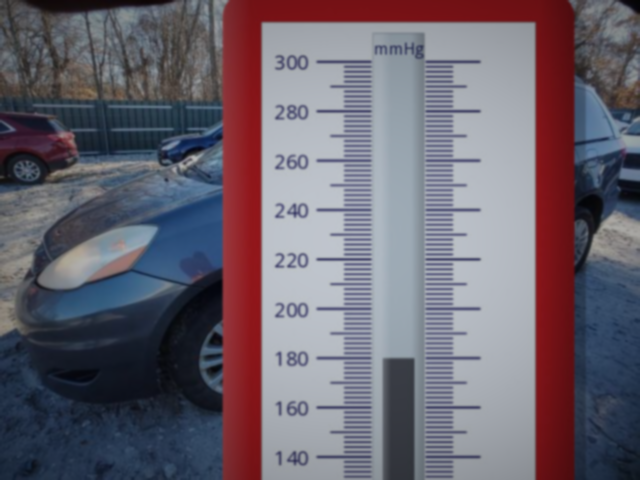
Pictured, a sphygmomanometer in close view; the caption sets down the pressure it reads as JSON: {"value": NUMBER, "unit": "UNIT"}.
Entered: {"value": 180, "unit": "mmHg"}
